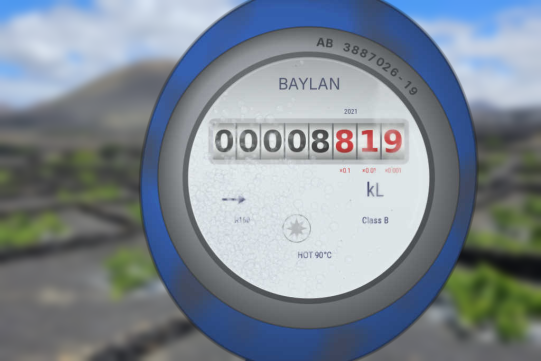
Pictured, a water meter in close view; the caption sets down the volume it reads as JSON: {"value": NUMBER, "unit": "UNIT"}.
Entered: {"value": 8.819, "unit": "kL"}
